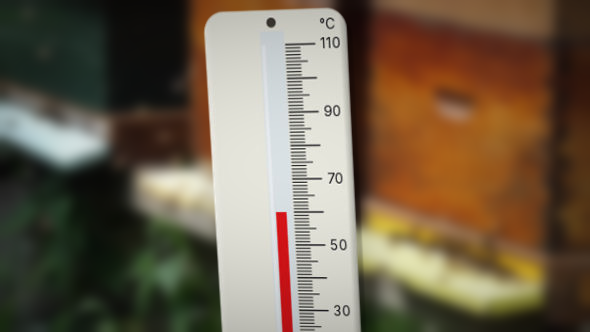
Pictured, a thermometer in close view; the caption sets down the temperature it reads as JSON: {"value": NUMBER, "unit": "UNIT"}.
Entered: {"value": 60, "unit": "°C"}
